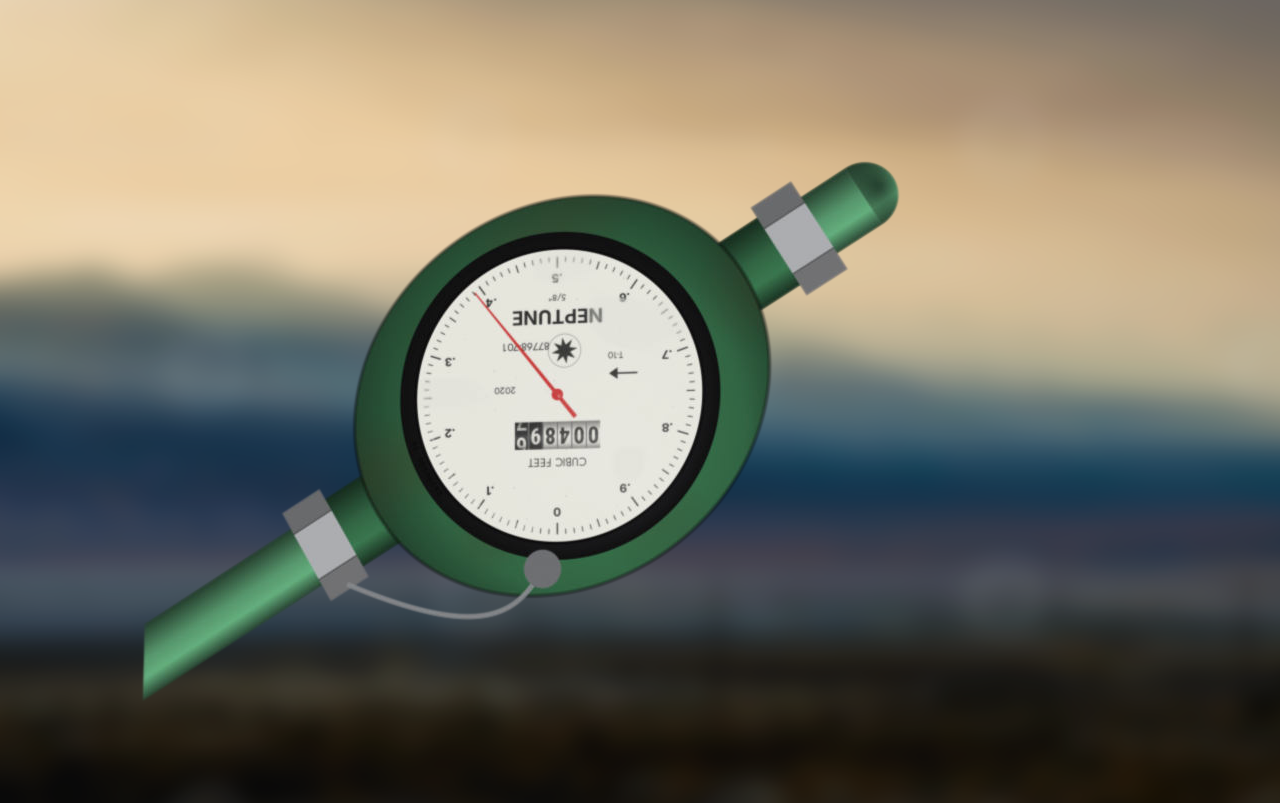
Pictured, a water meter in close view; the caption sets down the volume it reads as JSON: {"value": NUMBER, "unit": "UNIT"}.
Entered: {"value": 4896.39, "unit": "ft³"}
